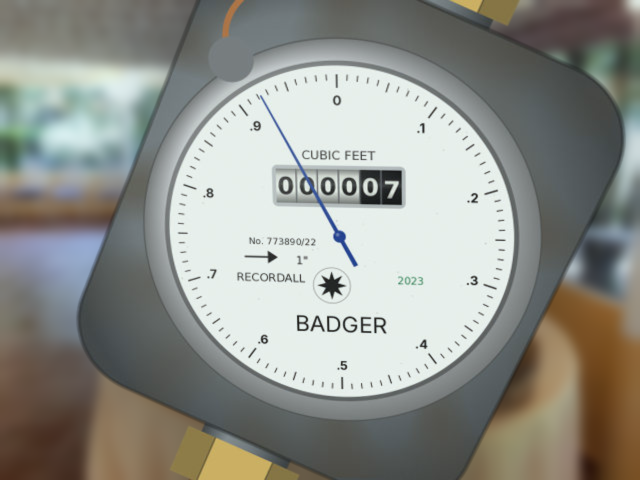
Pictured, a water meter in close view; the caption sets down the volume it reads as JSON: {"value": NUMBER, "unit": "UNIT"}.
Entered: {"value": 6.92, "unit": "ft³"}
